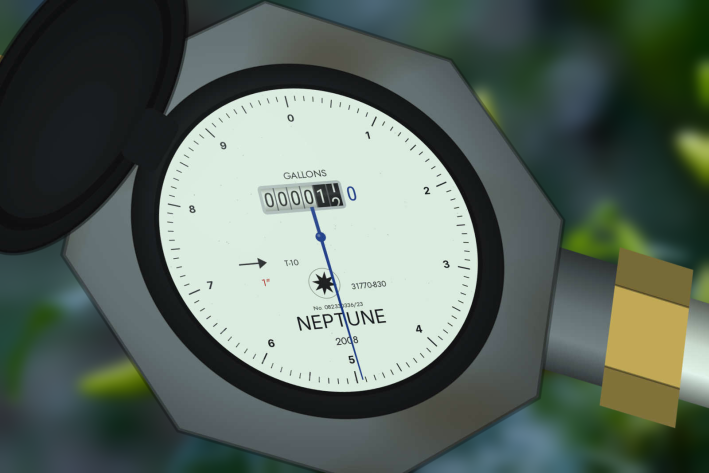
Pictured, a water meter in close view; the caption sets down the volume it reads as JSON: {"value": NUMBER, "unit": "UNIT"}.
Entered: {"value": 114.9, "unit": "gal"}
